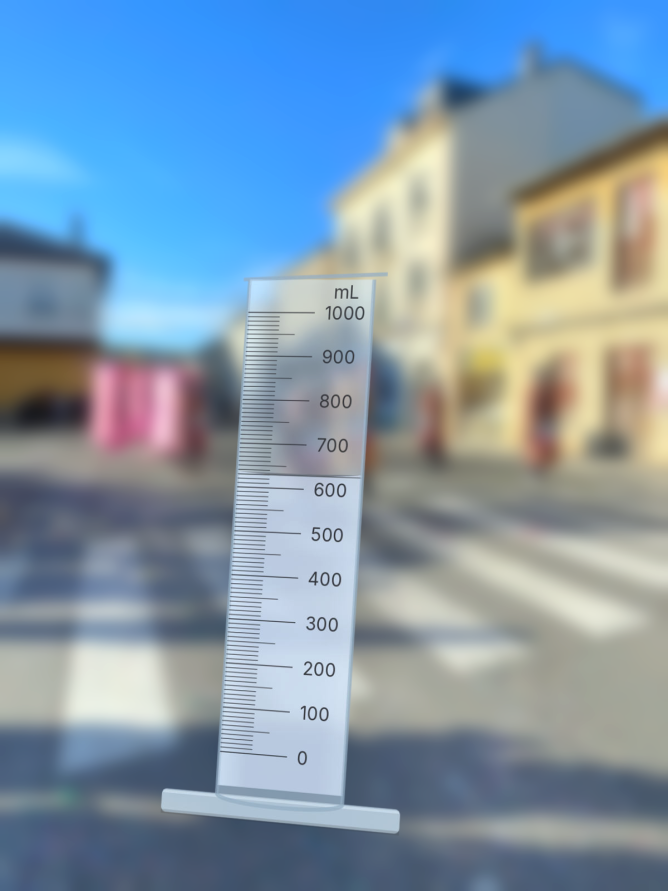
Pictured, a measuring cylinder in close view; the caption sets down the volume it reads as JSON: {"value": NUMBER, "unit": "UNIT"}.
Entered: {"value": 630, "unit": "mL"}
